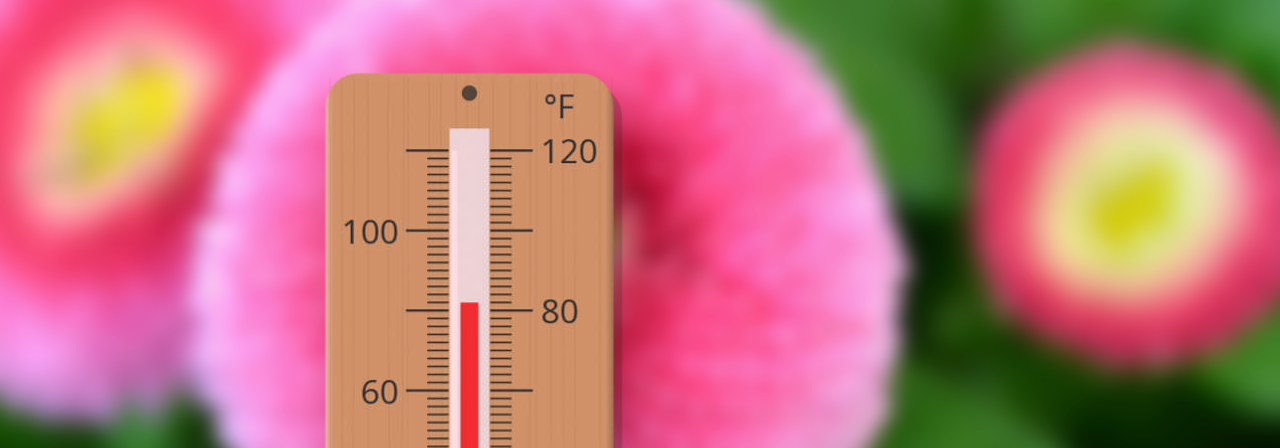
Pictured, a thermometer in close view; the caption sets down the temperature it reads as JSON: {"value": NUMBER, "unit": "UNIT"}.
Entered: {"value": 82, "unit": "°F"}
